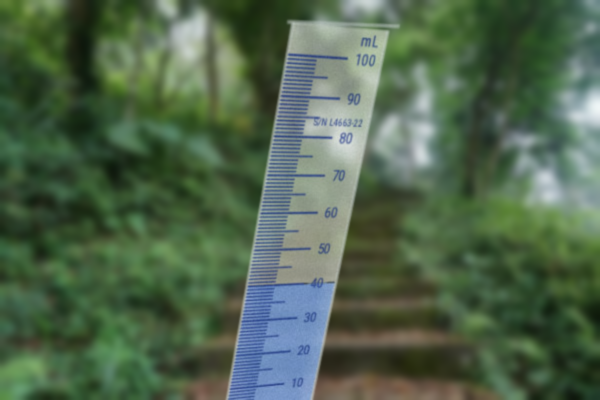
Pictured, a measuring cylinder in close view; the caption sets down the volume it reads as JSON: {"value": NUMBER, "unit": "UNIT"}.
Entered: {"value": 40, "unit": "mL"}
